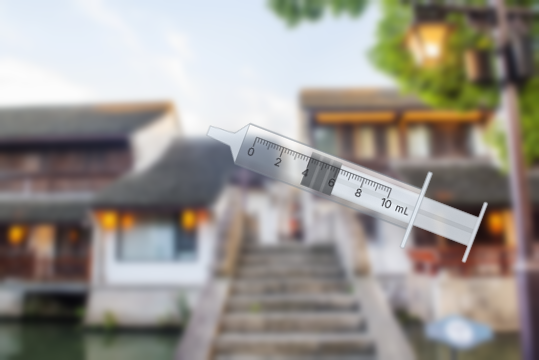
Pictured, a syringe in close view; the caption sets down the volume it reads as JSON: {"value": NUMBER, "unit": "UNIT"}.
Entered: {"value": 4, "unit": "mL"}
